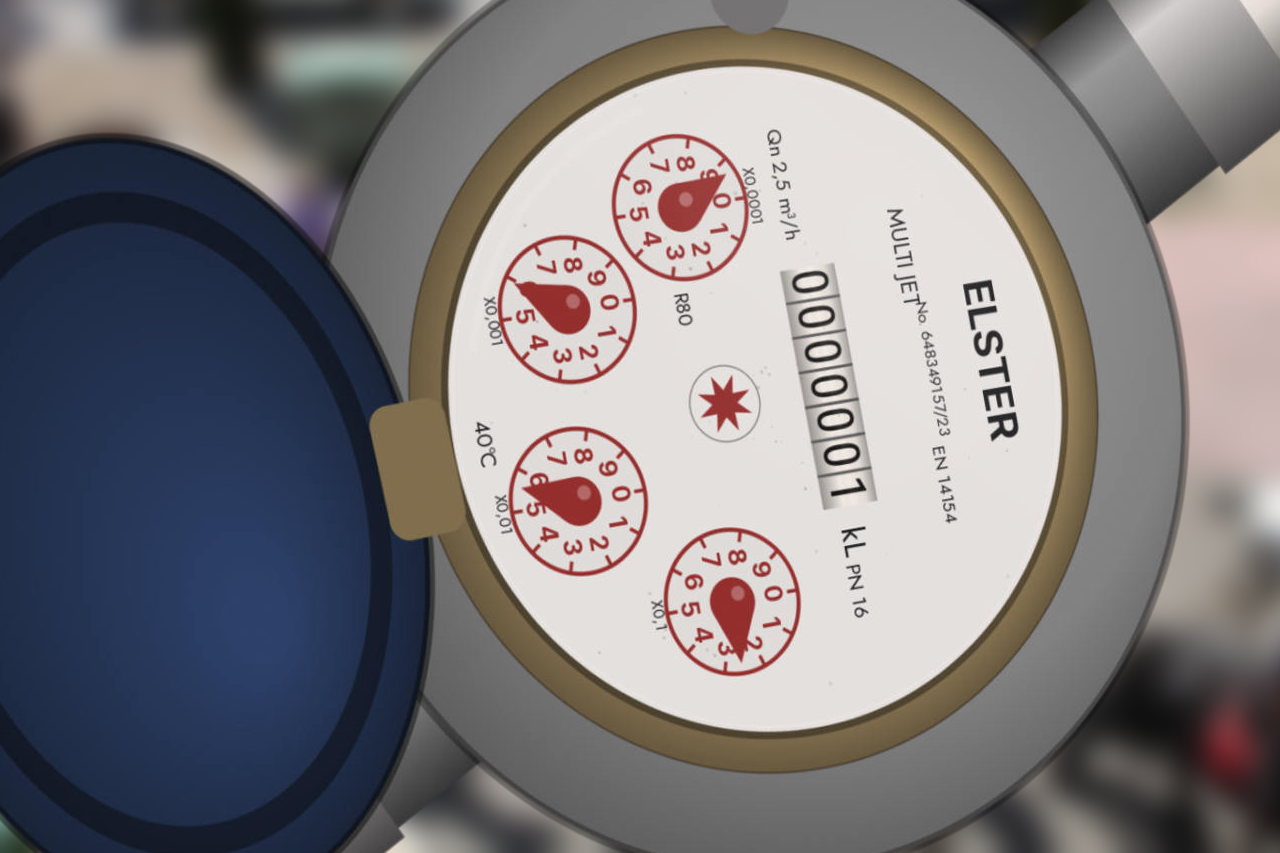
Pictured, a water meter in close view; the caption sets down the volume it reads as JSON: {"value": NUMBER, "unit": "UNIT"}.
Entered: {"value": 1.2559, "unit": "kL"}
